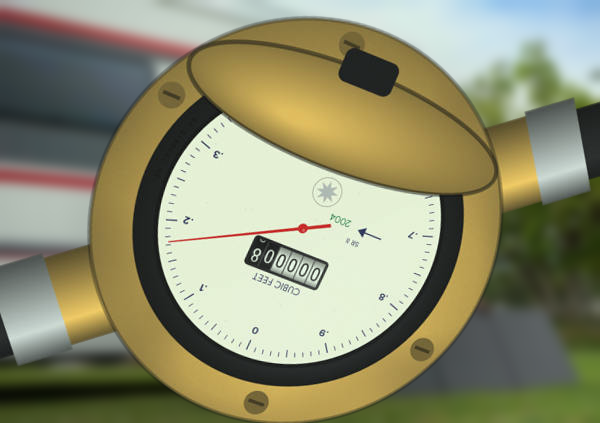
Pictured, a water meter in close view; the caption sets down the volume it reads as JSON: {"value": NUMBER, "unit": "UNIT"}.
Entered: {"value": 8.17, "unit": "ft³"}
